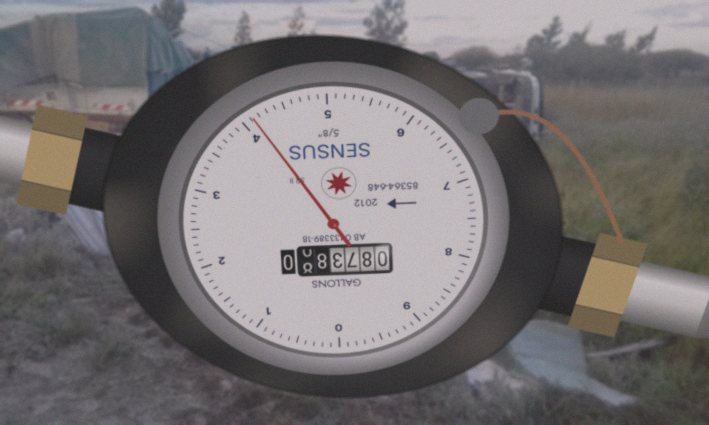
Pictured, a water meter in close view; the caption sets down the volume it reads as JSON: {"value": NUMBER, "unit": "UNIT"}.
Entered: {"value": 873884.1, "unit": "gal"}
